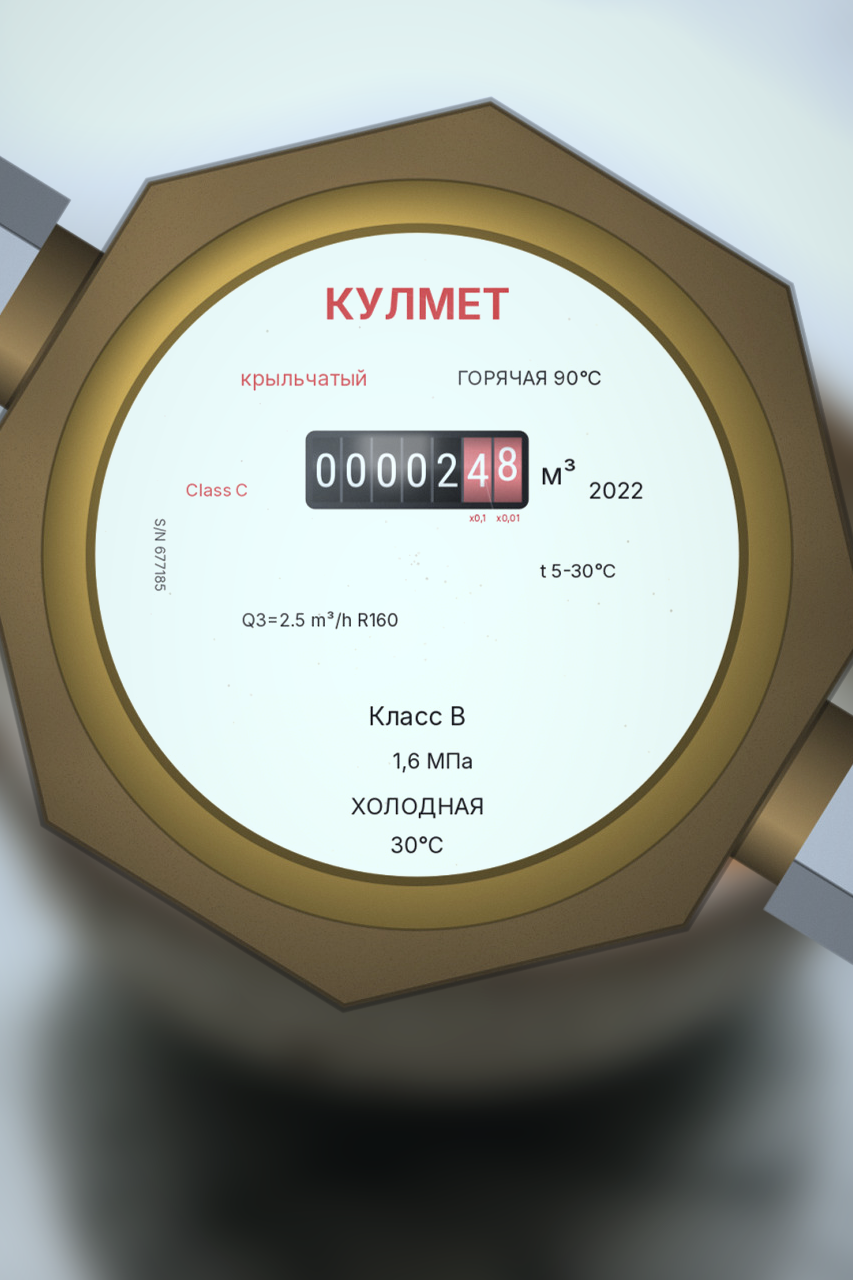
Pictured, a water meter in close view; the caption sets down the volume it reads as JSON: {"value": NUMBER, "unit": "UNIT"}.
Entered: {"value": 2.48, "unit": "m³"}
